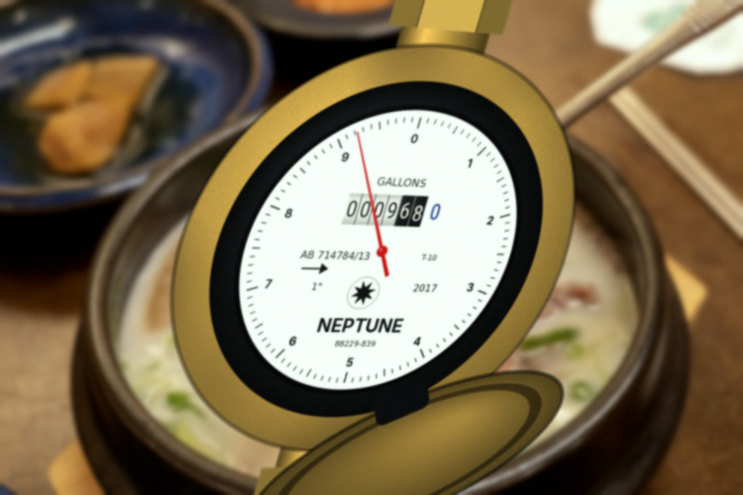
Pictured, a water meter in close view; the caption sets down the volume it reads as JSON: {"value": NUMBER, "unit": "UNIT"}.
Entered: {"value": 9679.2, "unit": "gal"}
